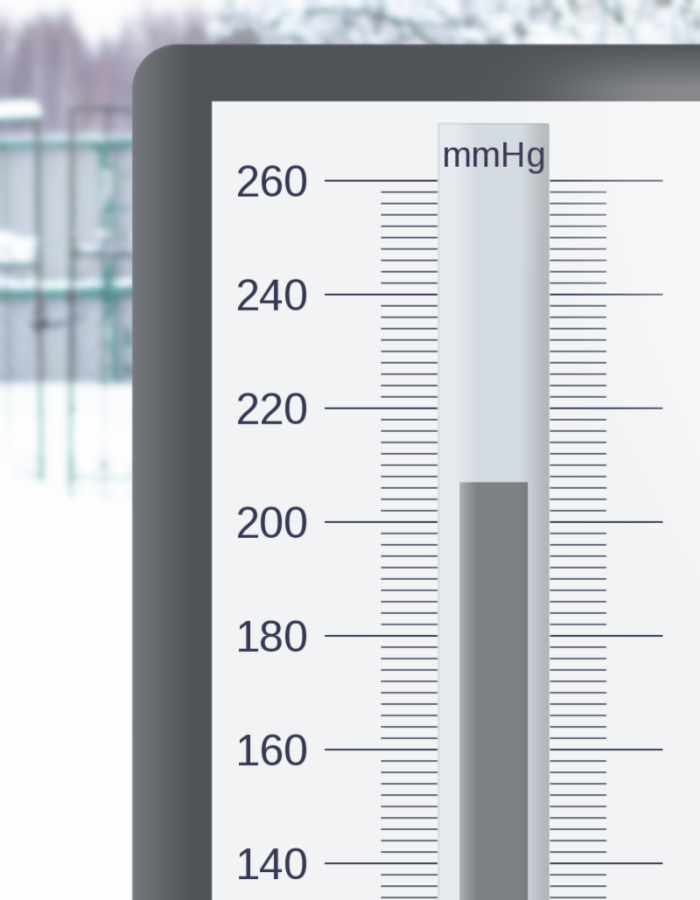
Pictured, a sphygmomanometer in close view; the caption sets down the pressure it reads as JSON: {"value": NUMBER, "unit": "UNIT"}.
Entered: {"value": 207, "unit": "mmHg"}
